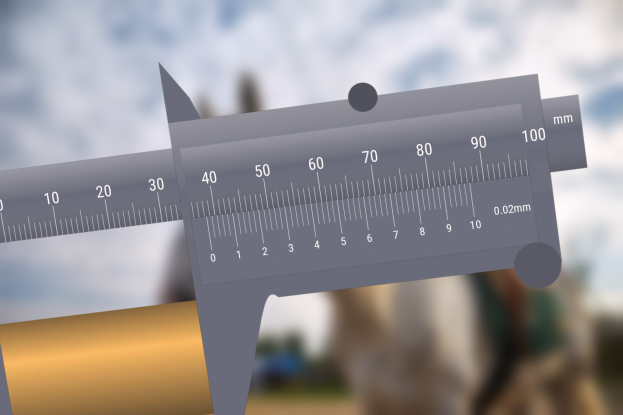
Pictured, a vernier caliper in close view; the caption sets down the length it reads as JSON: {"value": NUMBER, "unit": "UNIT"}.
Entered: {"value": 38.4, "unit": "mm"}
